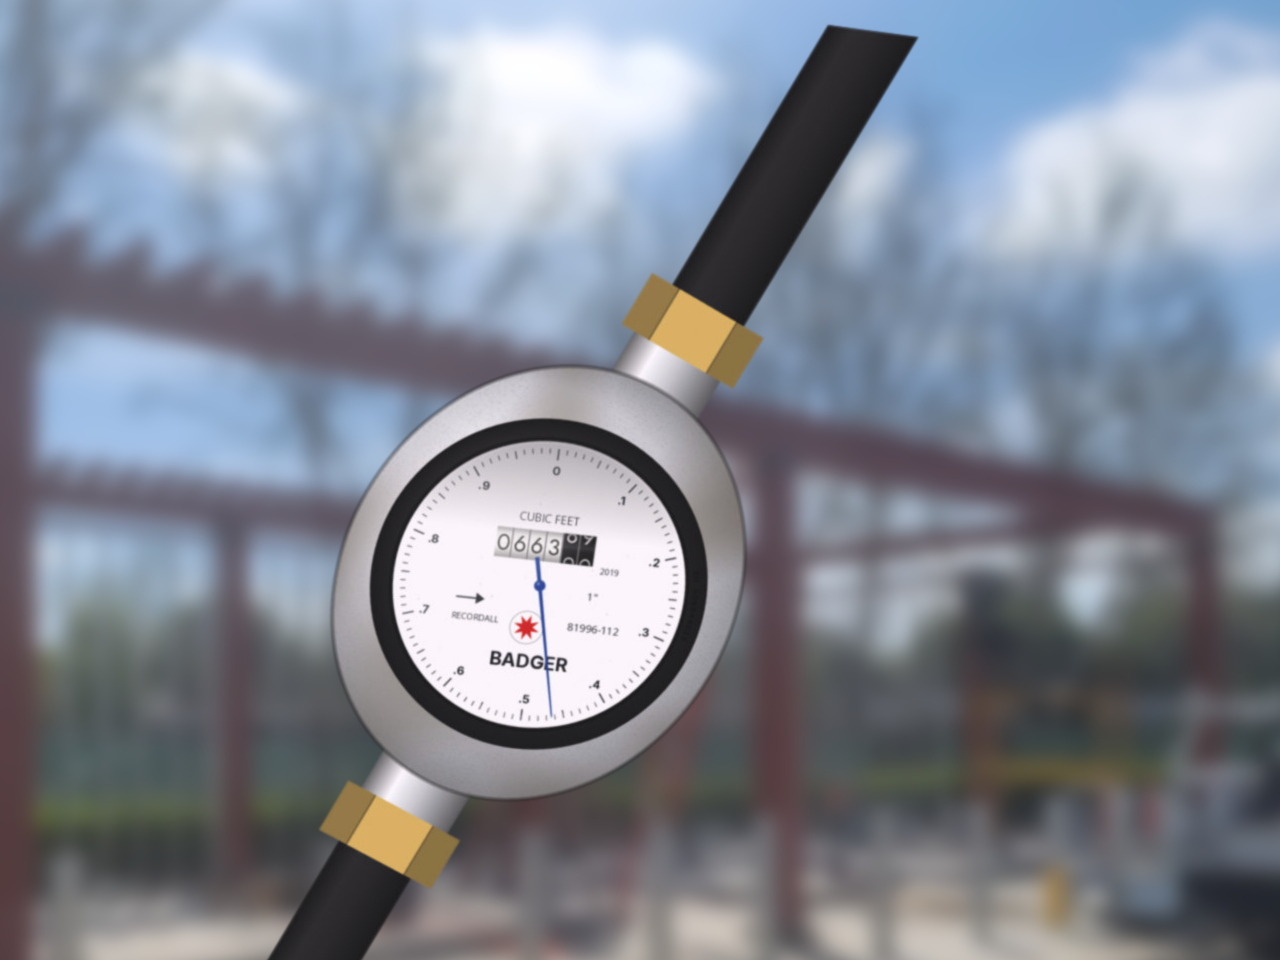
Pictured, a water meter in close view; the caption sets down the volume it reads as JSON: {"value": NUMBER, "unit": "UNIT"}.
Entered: {"value": 66389.46, "unit": "ft³"}
